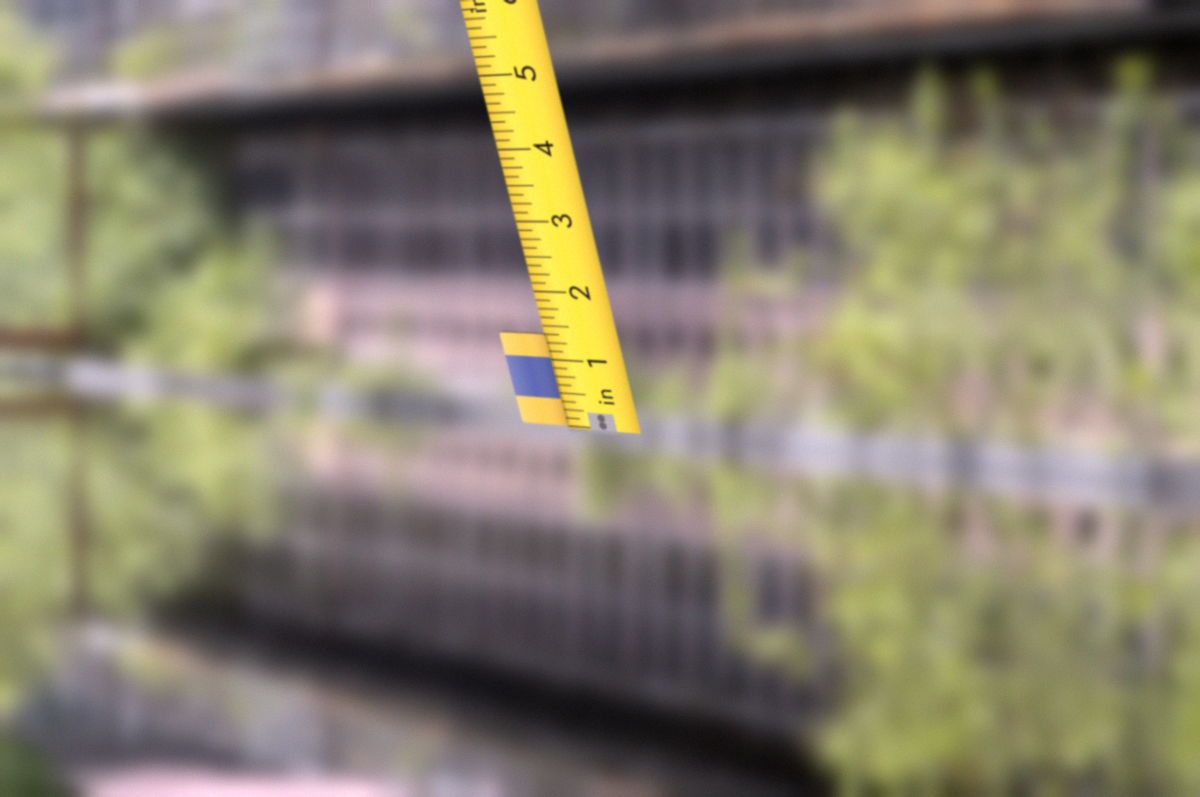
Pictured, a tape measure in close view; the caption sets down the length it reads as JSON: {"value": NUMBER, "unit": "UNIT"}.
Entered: {"value": 1.375, "unit": "in"}
